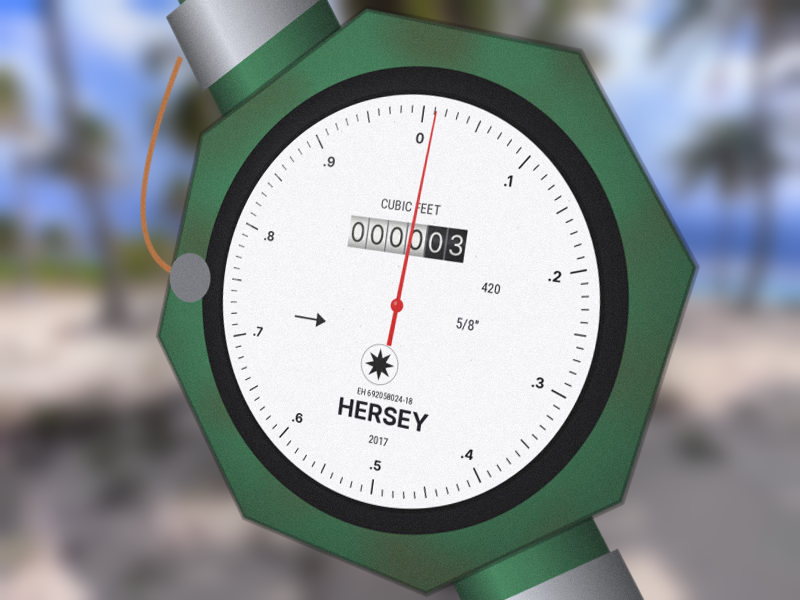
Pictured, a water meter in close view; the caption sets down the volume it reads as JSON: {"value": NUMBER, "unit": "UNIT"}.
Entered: {"value": 3.01, "unit": "ft³"}
